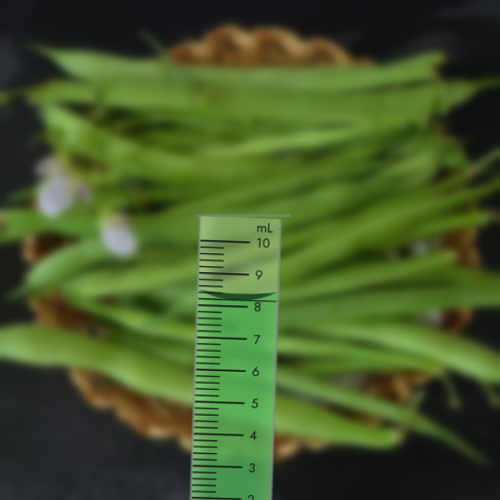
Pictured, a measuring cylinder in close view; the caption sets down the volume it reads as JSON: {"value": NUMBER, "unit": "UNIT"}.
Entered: {"value": 8.2, "unit": "mL"}
